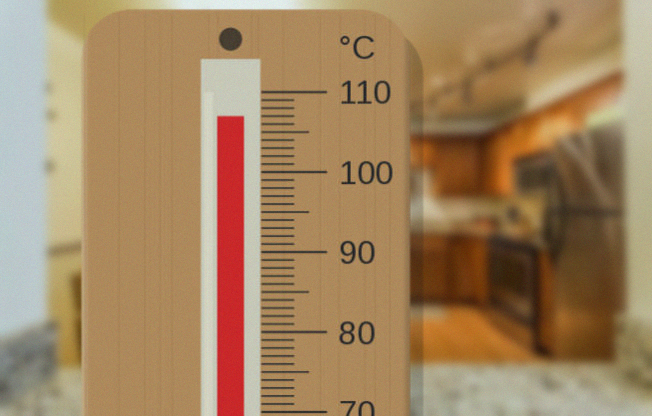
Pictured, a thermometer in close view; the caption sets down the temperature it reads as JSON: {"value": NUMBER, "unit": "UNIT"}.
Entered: {"value": 107, "unit": "°C"}
